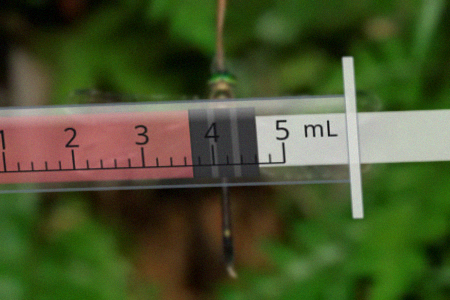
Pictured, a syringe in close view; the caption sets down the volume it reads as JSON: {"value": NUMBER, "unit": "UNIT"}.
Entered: {"value": 3.7, "unit": "mL"}
